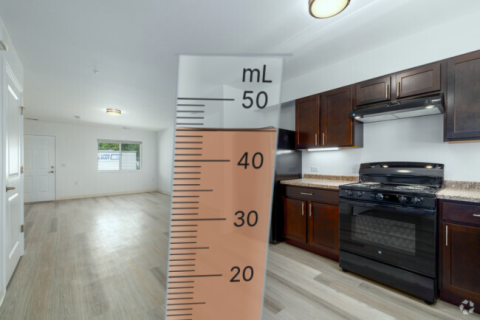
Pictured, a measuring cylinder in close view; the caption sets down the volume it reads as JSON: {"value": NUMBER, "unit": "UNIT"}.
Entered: {"value": 45, "unit": "mL"}
